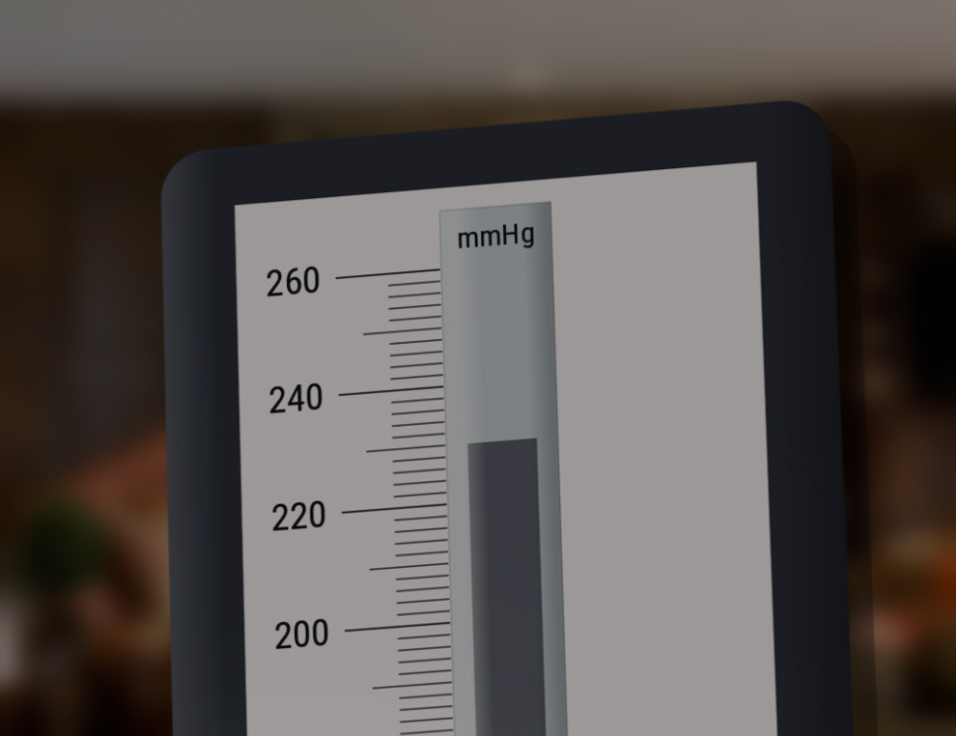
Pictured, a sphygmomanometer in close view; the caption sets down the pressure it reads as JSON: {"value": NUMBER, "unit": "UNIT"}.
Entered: {"value": 230, "unit": "mmHg"}
